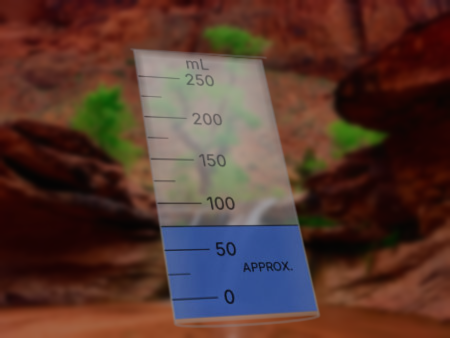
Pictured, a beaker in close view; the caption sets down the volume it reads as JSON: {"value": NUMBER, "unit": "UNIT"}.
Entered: {"value": 75, "unit": "mL"}
